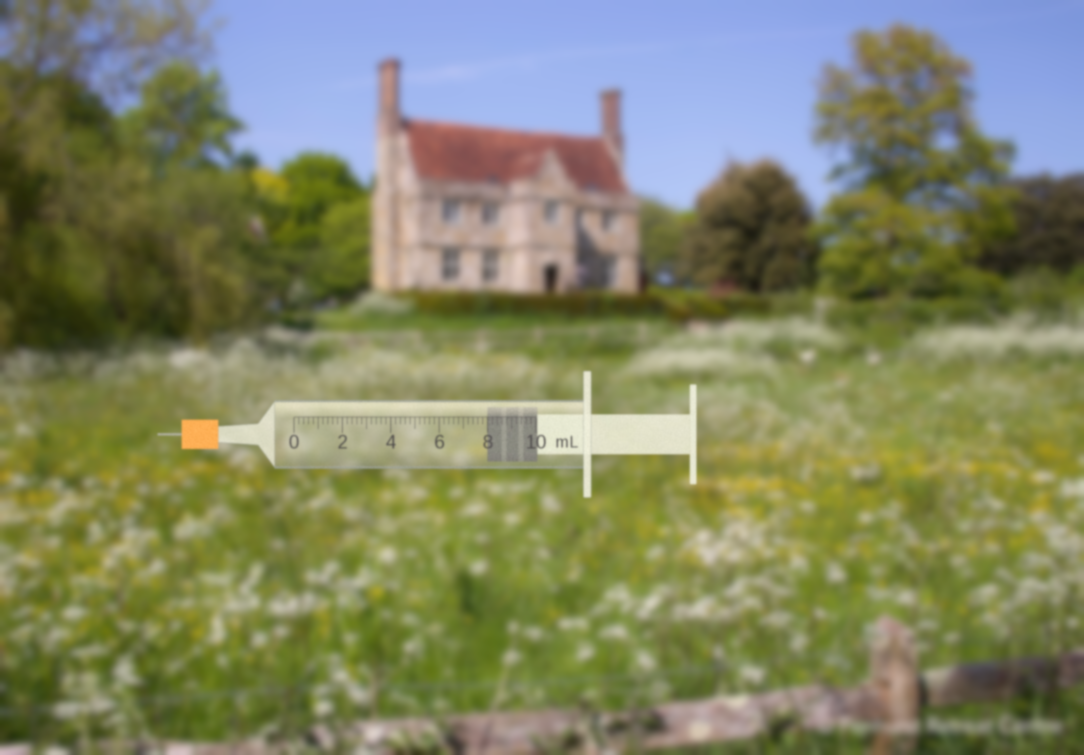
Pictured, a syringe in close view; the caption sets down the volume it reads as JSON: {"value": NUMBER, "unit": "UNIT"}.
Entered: {"value": 8, "unit": "mL"}
